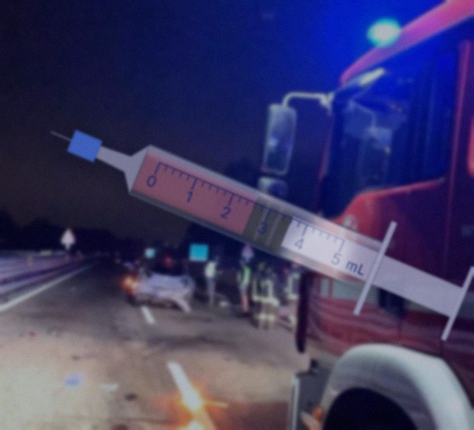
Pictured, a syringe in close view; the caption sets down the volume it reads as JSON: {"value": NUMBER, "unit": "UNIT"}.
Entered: {"value": 2.6, "unit": "mL"}
